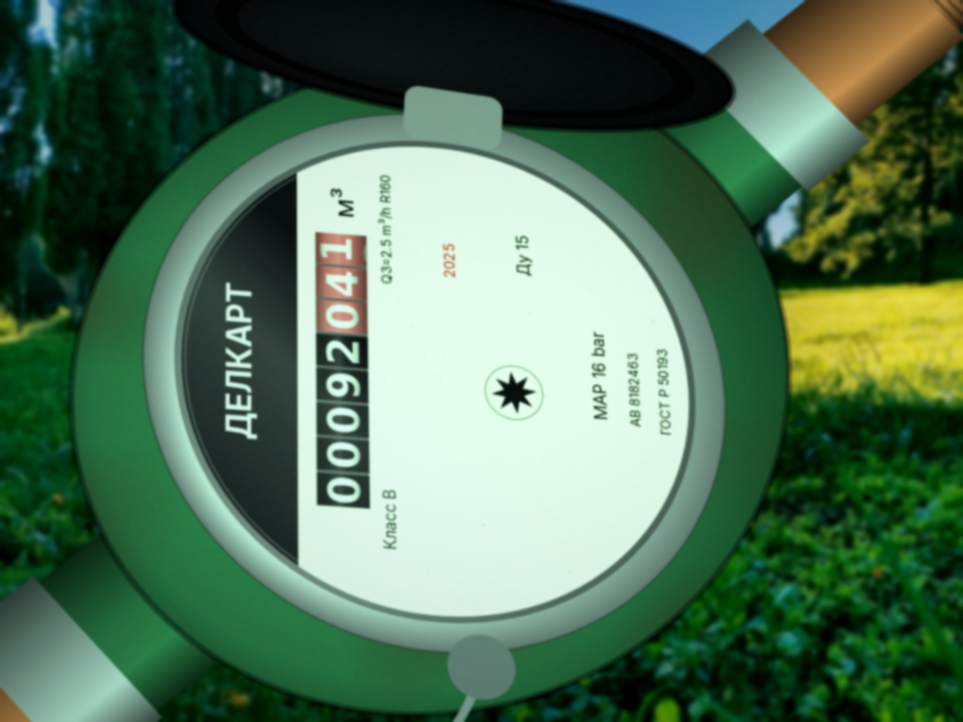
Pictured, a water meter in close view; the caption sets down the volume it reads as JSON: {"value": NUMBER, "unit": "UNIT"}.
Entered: {"value": 92.041, "unit": "m³"}
